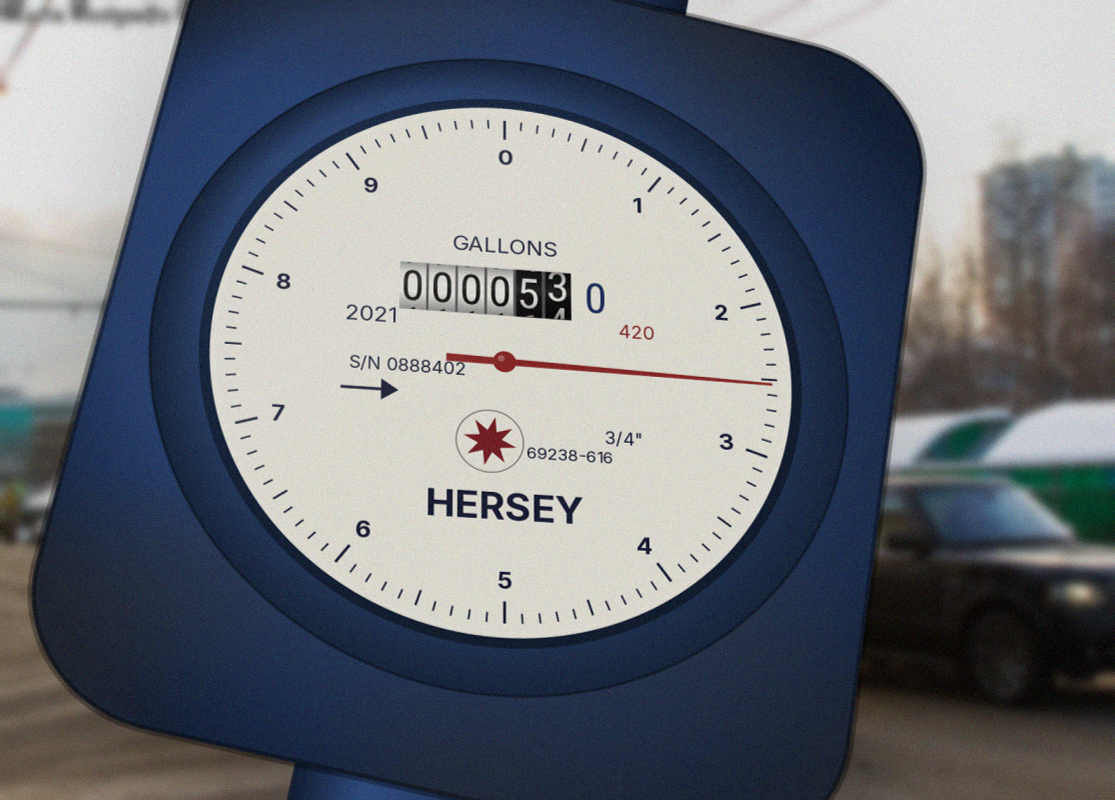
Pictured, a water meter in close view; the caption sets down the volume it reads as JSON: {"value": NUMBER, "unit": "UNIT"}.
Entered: {"value": 532.5, "unit": "gal"}
